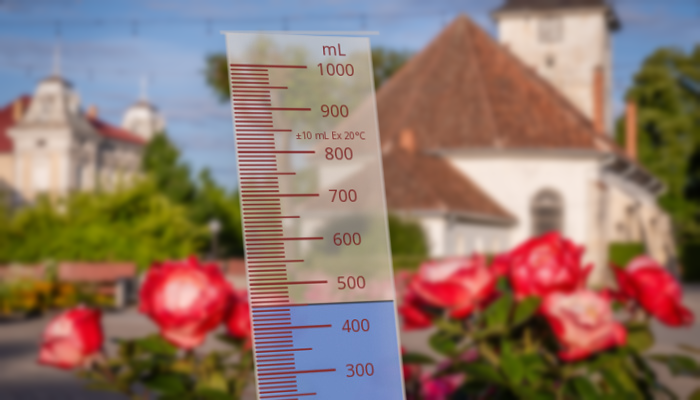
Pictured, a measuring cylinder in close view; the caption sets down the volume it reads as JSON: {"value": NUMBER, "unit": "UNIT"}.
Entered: {"value": 450, "unit": "mL"}
